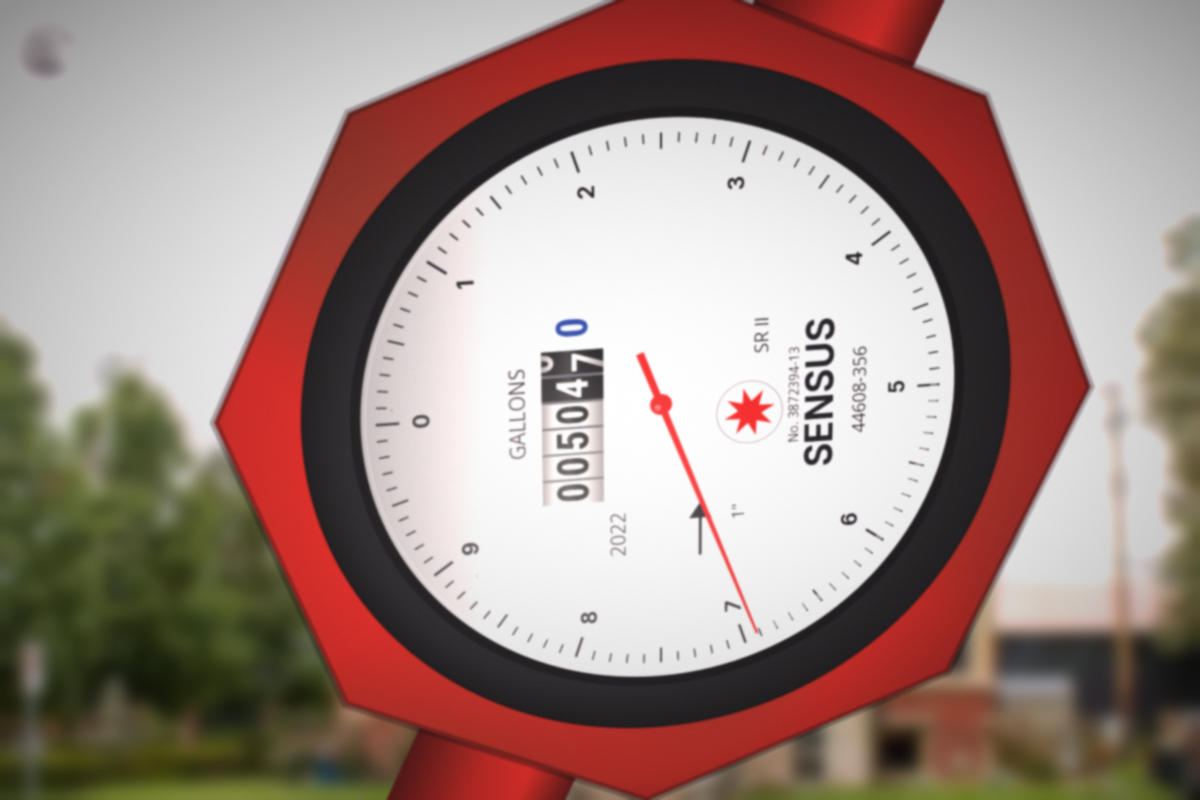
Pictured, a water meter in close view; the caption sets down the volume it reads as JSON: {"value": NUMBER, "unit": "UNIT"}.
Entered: {"value": 50466.9, "unit": "gal"}
